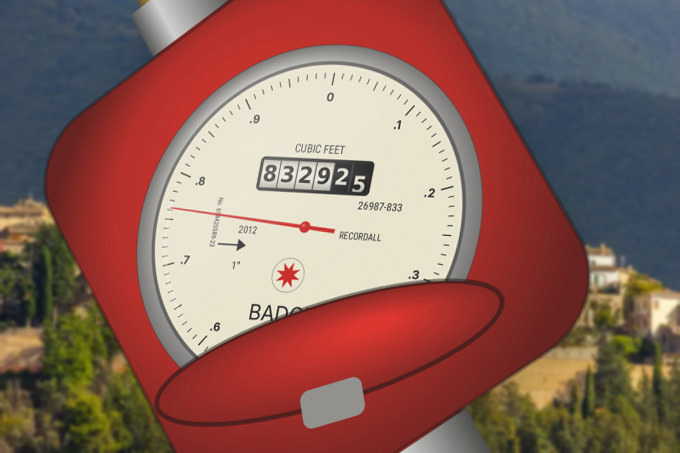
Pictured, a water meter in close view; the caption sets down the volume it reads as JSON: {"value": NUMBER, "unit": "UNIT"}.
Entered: {"value": 832924.76, "unit": "ft³"}
